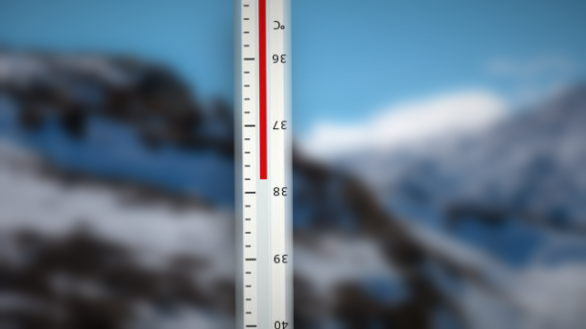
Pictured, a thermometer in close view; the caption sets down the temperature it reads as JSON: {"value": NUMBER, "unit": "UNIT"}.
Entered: {"value": 37.8, "unit": "°C"}
